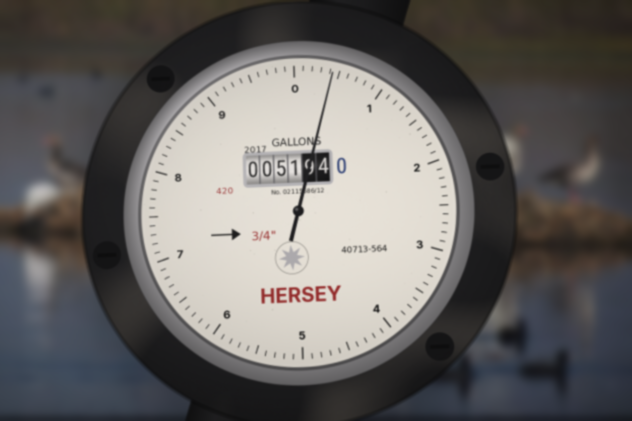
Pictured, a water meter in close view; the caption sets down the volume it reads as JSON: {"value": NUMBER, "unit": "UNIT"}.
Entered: {"value": 51940.4, "unit": "gal"}
